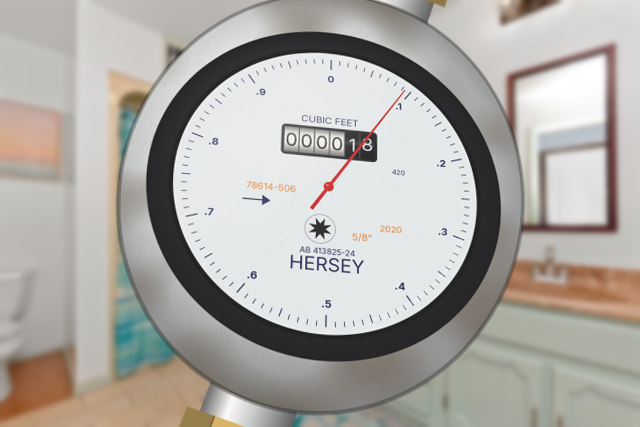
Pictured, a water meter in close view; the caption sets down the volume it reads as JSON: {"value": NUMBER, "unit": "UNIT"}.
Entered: {"value": 18.09, "unit": "ft³"}
